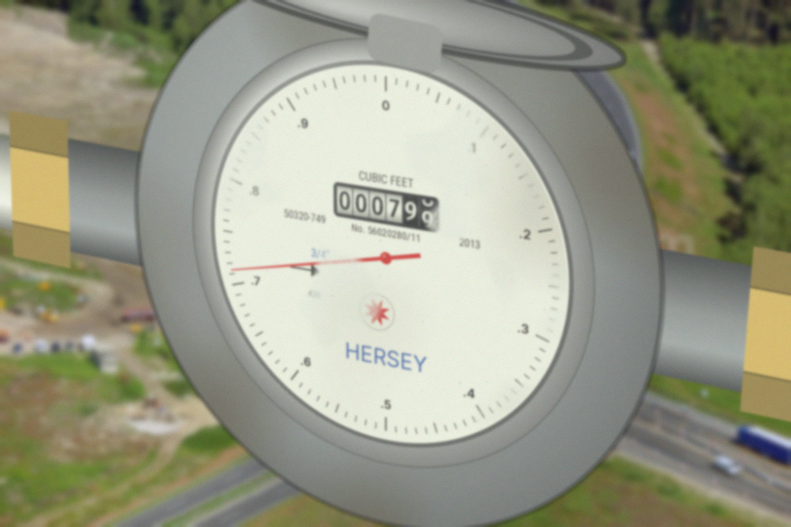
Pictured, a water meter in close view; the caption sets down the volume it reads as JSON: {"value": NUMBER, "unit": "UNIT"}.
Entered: {"value": 798.71, "unit": "ft³"}
